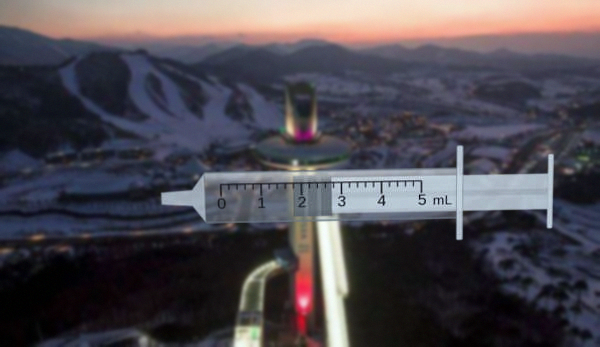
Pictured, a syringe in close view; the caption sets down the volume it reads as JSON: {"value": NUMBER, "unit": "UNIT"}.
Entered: {"value": 1.8, "unit": "mL"}
